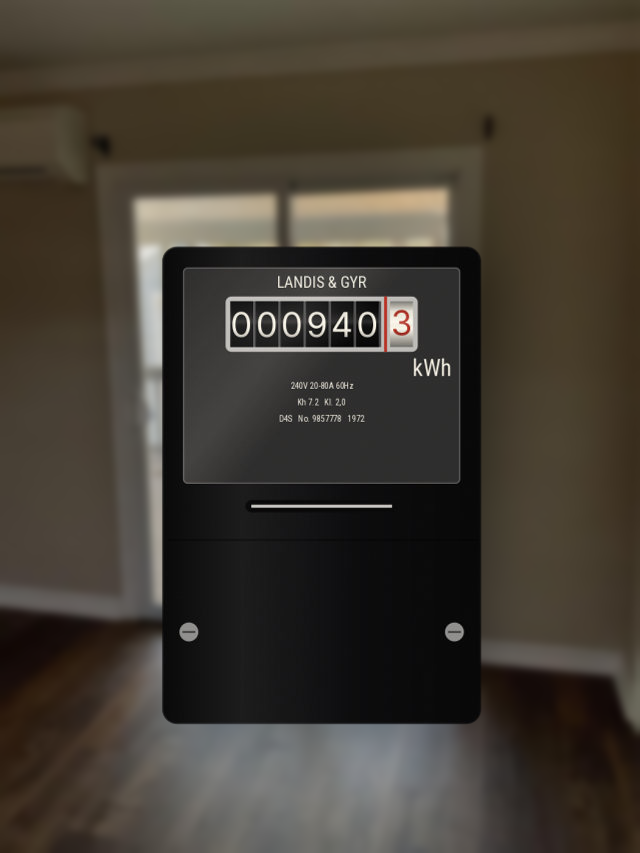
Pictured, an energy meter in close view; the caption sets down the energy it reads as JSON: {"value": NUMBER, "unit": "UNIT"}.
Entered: {"value": 940.3, "unit": "kWh"}
